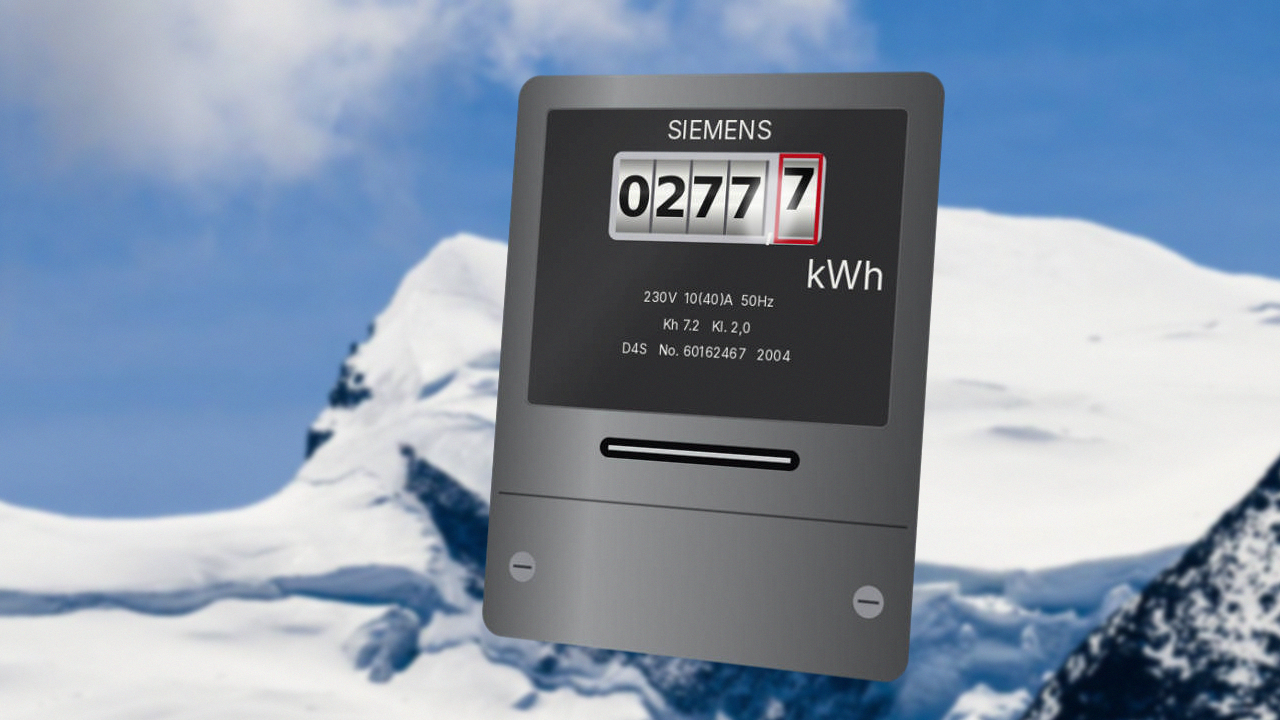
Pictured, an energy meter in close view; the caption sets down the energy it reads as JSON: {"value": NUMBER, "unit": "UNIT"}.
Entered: {"value": 277.7, "unit": "kWh"}
